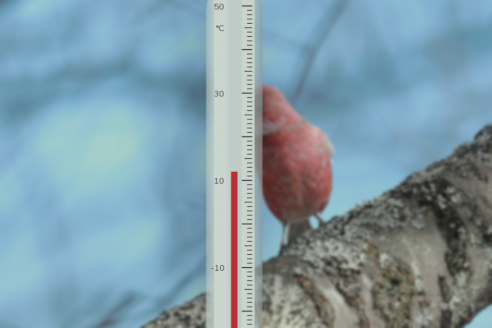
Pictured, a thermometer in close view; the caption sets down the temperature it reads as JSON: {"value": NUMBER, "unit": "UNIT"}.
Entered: {"value": 12, "unit": "°C"}
